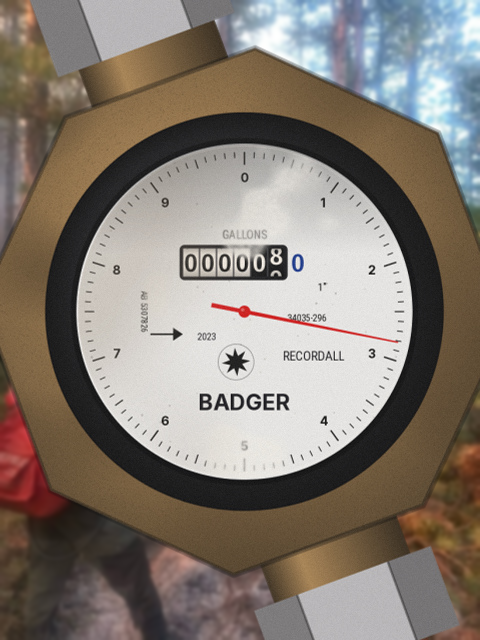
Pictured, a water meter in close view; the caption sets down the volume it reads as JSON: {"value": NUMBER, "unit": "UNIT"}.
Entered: {"value": 82.8, "unit": "gal"}
